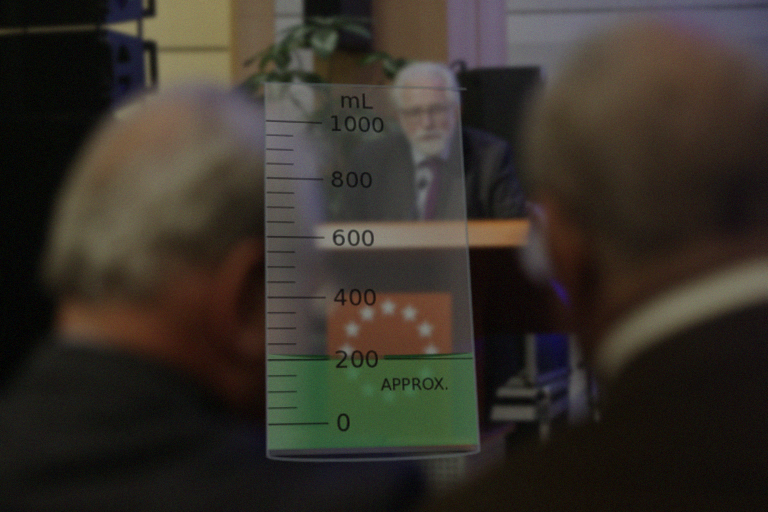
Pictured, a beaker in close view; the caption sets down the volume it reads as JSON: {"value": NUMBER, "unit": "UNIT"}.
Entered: {"value": 200, "unit": "mL"}
